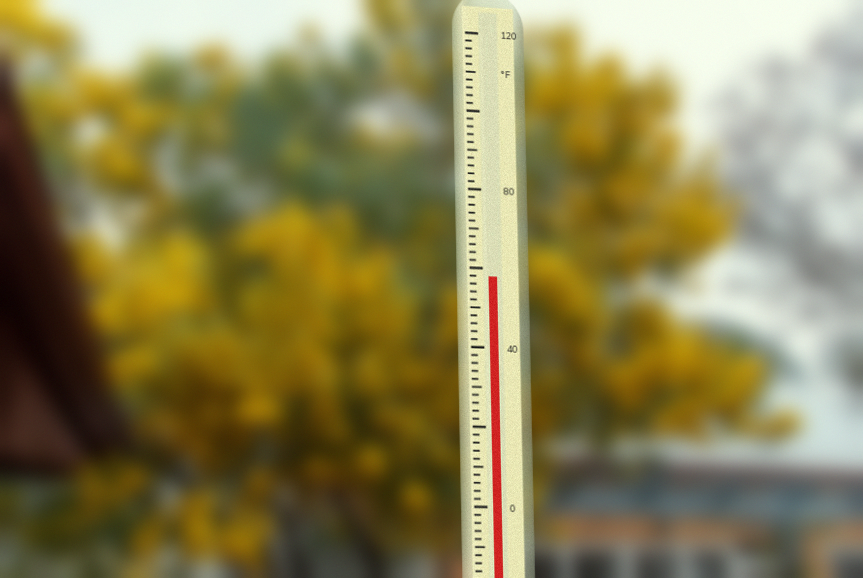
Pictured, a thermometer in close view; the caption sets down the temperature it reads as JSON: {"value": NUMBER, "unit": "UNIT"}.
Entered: {"value": 58, "unit": "°F"}
